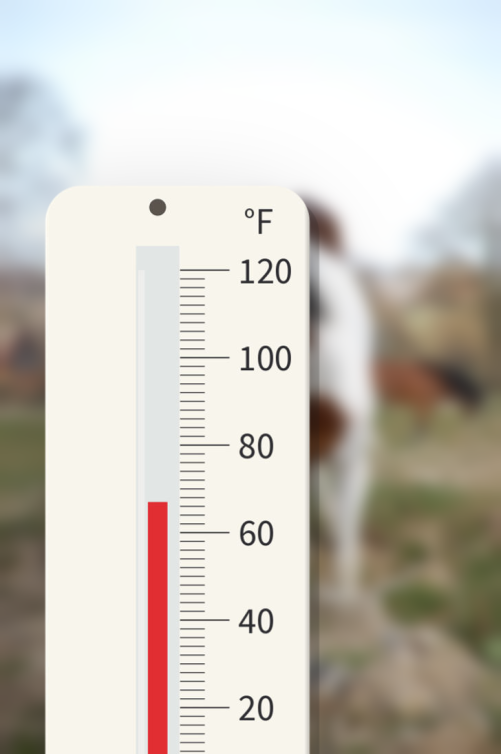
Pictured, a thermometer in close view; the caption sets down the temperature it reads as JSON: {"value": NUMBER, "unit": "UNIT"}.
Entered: {"value": 67, "unit": "°F"}
